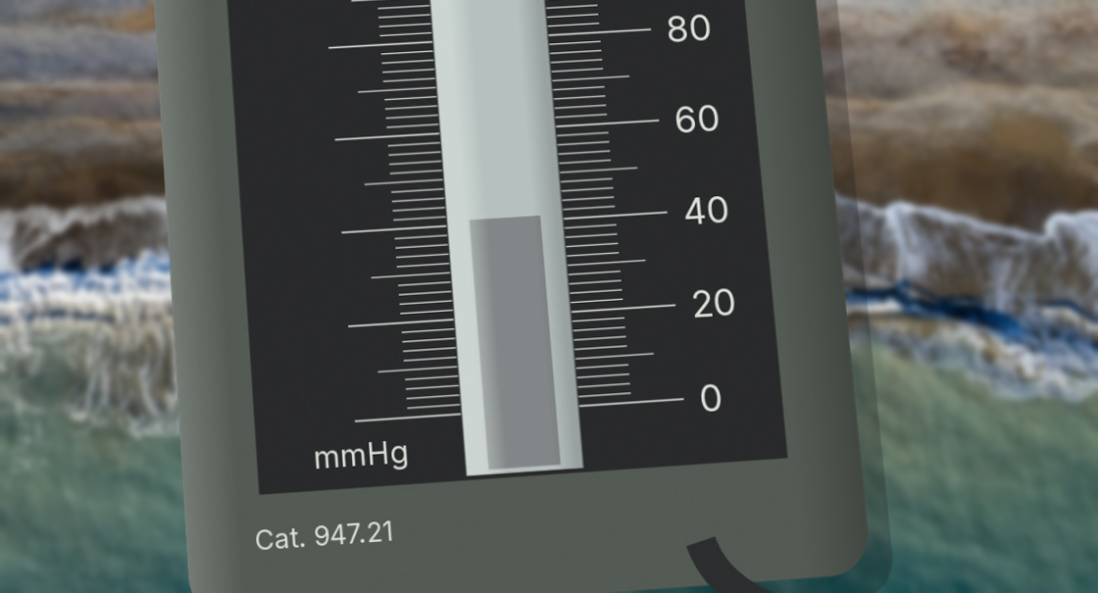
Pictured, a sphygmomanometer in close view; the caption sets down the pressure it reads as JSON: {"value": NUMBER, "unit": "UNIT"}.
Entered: {"value": 41, "unit": "mmHg"}
